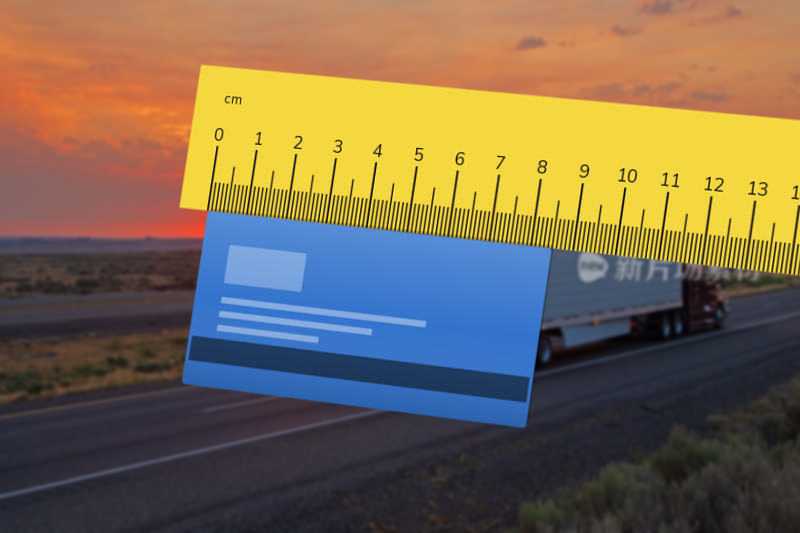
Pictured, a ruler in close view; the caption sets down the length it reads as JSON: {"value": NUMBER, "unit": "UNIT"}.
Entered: {"value": 8.5, "unit": "cm"}
